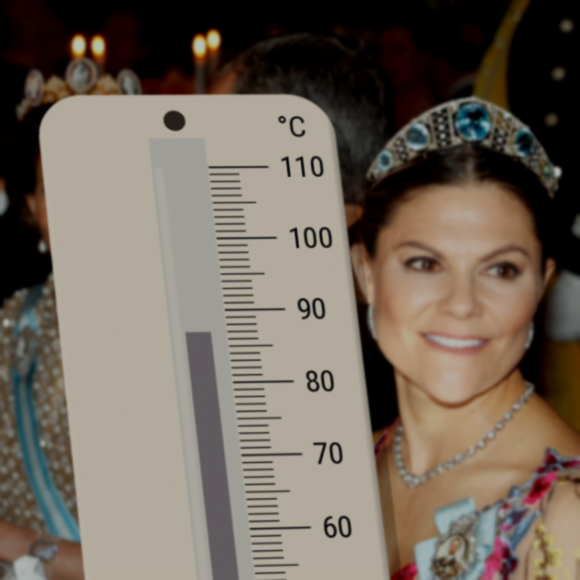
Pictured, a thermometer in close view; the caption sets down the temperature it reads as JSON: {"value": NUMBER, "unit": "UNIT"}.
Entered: {"value": 87, "unit": "°C"}
